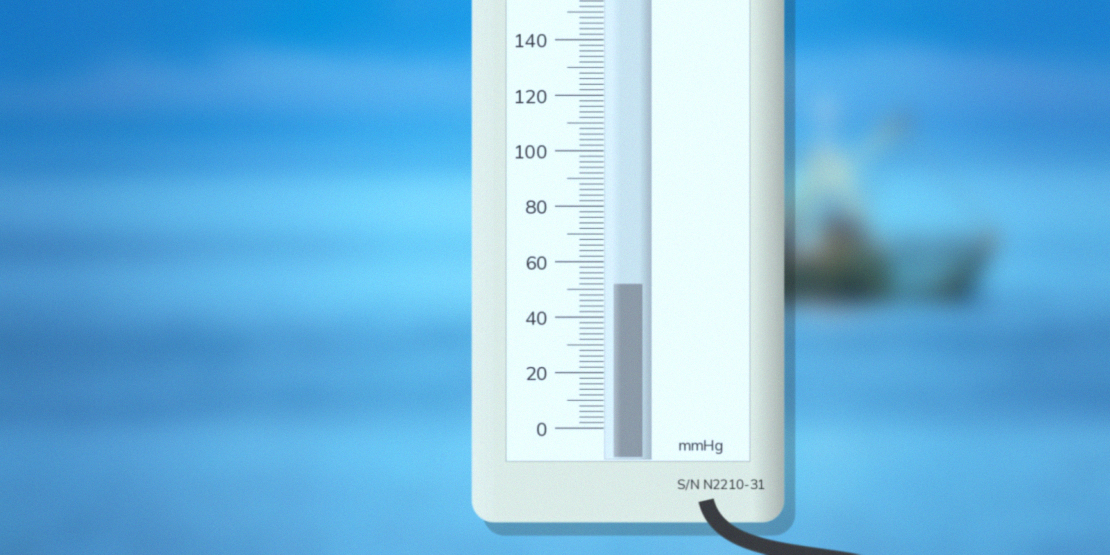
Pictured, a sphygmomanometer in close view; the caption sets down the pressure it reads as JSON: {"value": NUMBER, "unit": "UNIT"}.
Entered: {"value": 52, "unit": "mmHg"}
